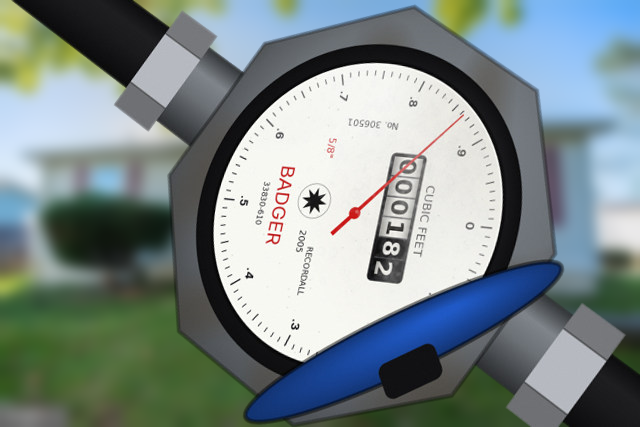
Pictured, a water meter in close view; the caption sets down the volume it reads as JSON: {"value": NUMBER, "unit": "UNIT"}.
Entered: {"value": 181.86, "unit": "ft³"}
